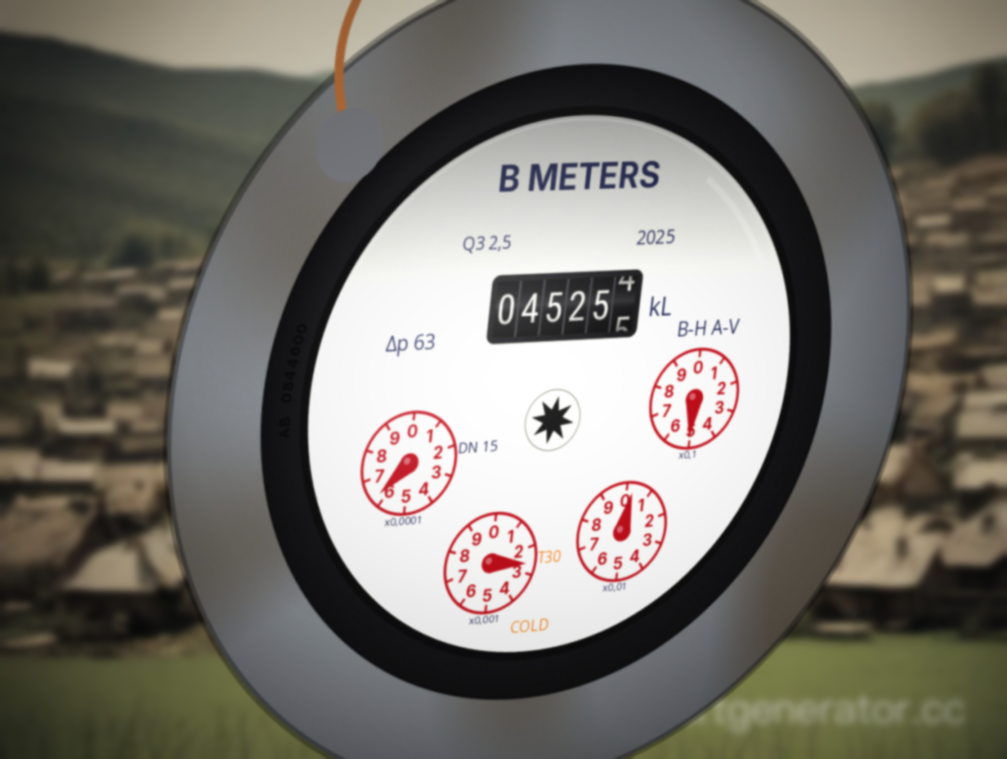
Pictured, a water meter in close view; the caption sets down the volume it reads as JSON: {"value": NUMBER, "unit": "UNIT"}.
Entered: {"value": 45254.5026, "unit": "kL"}
